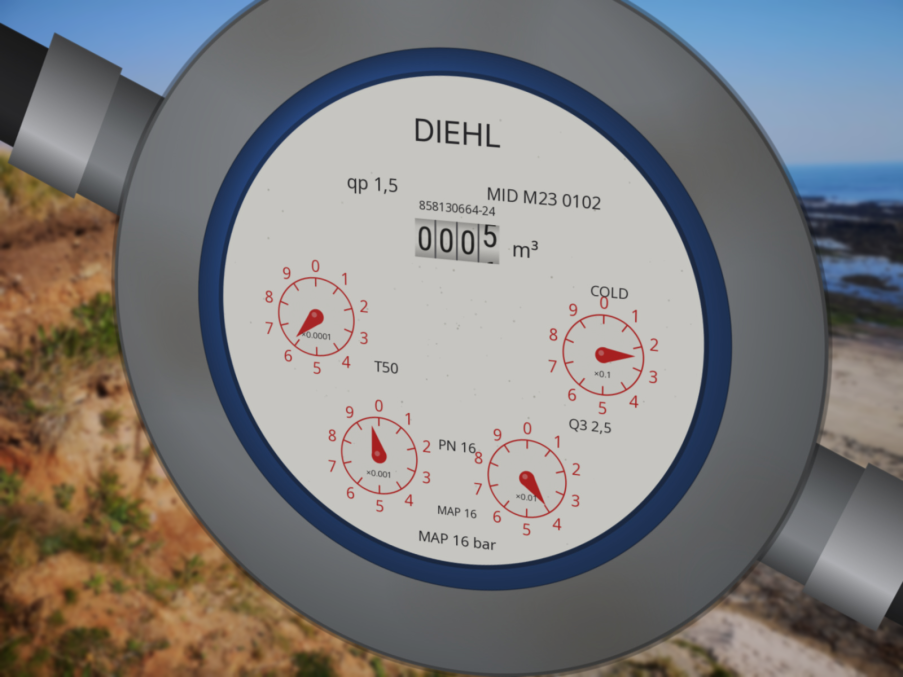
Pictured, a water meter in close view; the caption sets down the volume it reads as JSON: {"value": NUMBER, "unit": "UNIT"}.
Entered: {"value": 5.2396, "unit": "m³"}
